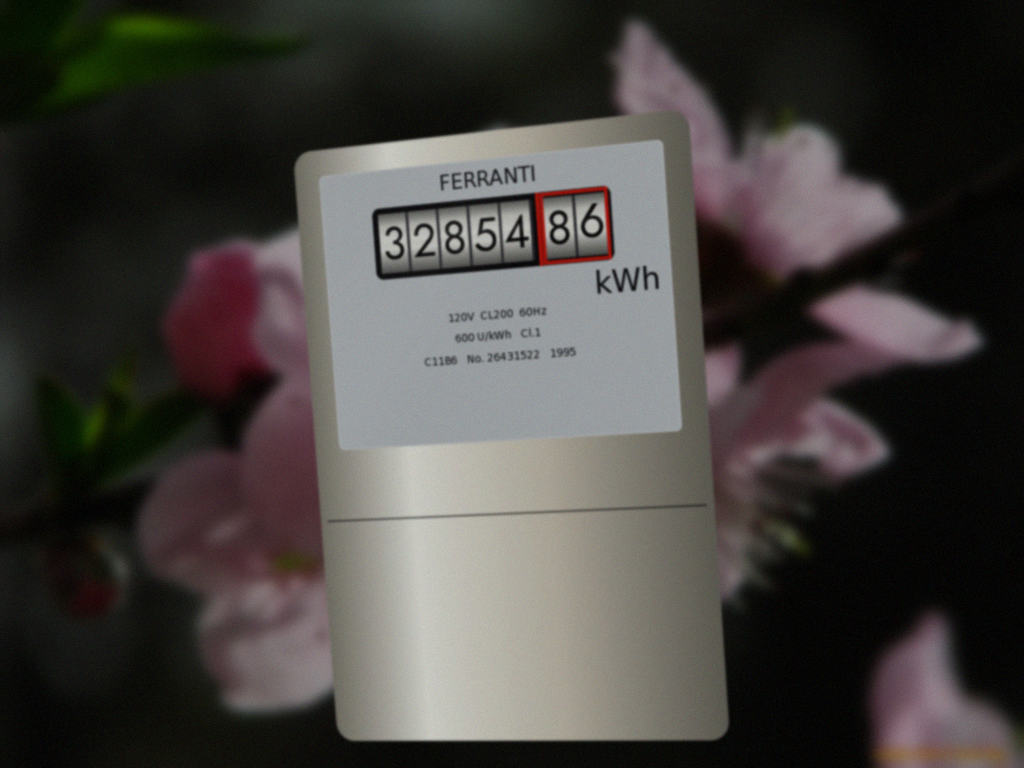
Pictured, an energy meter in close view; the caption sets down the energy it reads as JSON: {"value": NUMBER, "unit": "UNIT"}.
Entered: {"value": 32854.86, "unit": "kWh"}
